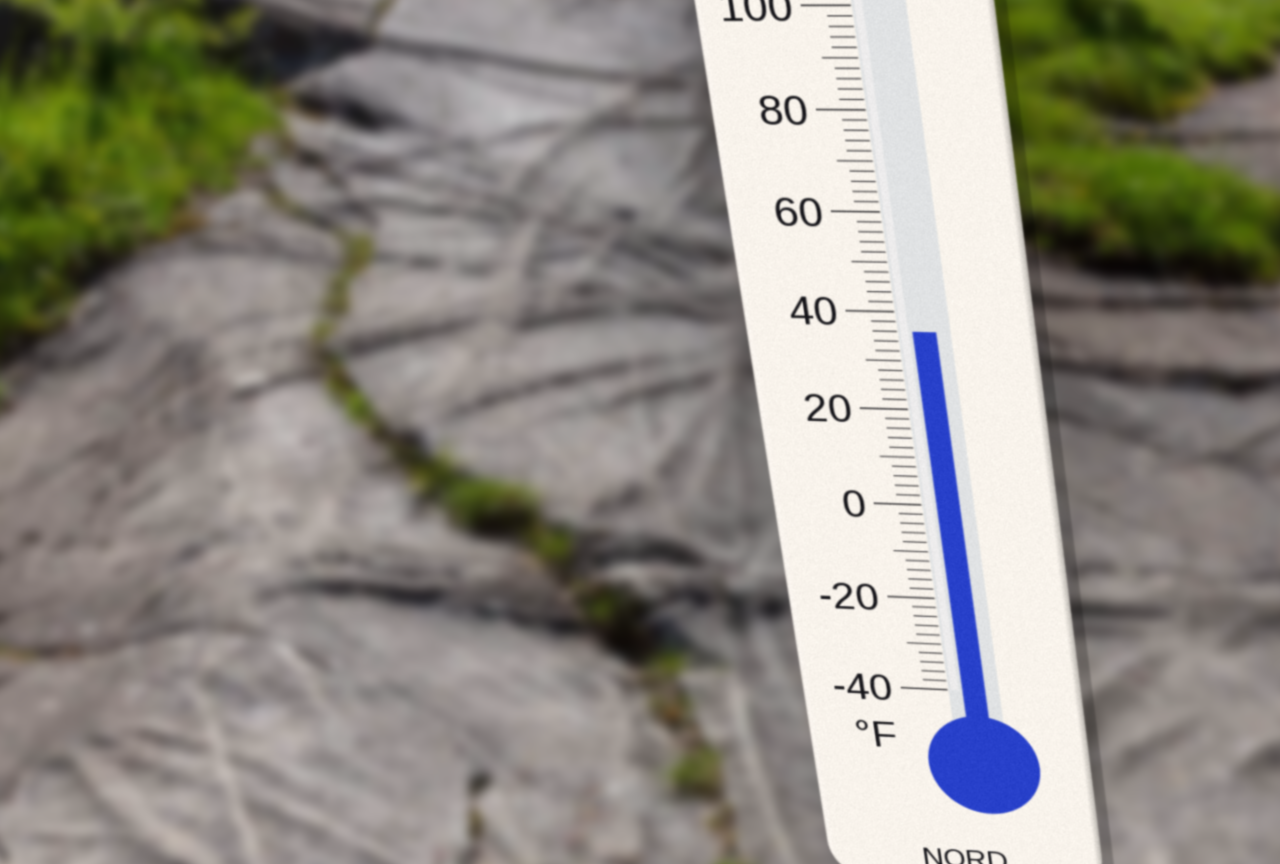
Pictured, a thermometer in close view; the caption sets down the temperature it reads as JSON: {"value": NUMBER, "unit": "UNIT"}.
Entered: {"value": 36, "unit": "°F"}
